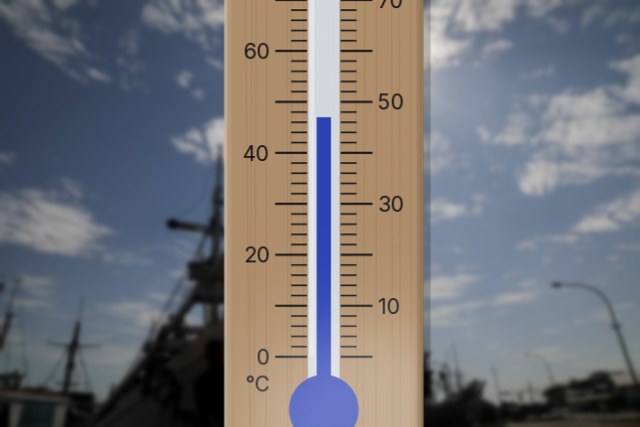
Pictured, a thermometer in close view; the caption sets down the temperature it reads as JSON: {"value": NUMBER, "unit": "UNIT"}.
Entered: {"value": 47, "unit": "°C"}
